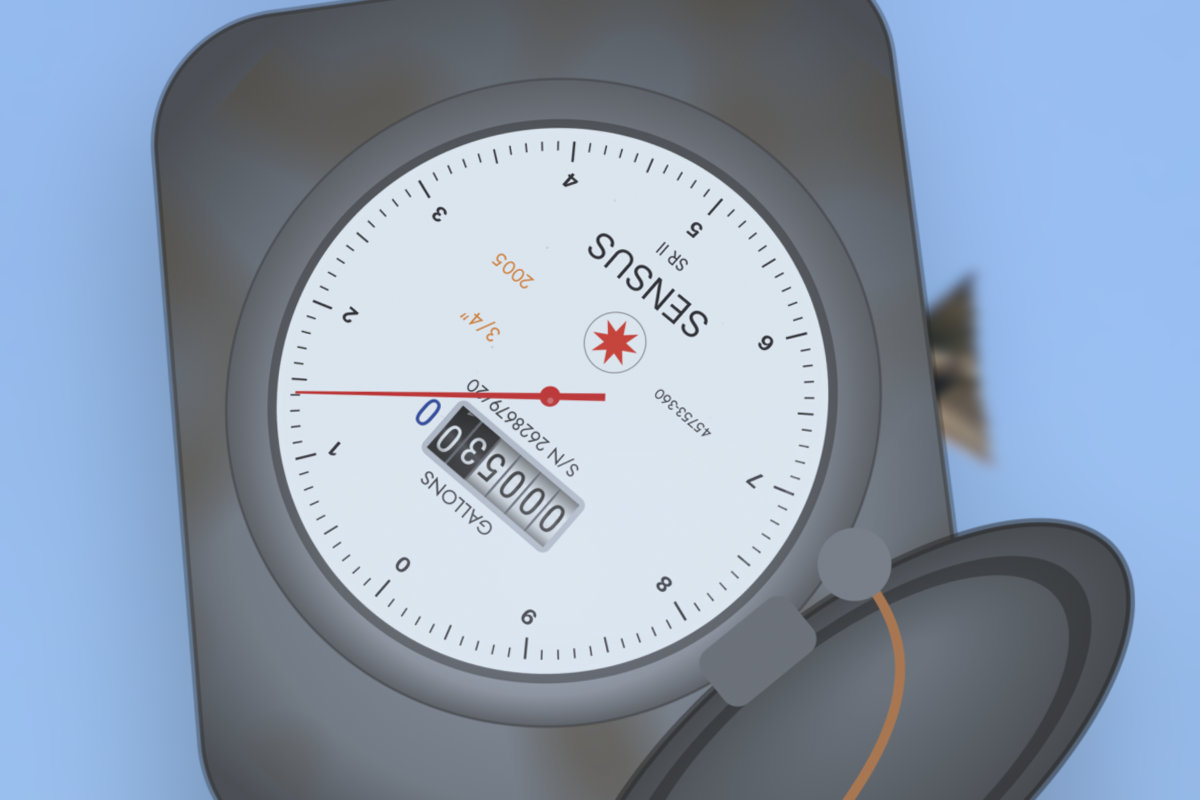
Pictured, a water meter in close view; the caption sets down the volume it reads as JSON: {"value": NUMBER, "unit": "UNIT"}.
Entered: {"value": 5301.4, "unit": "gal"}
